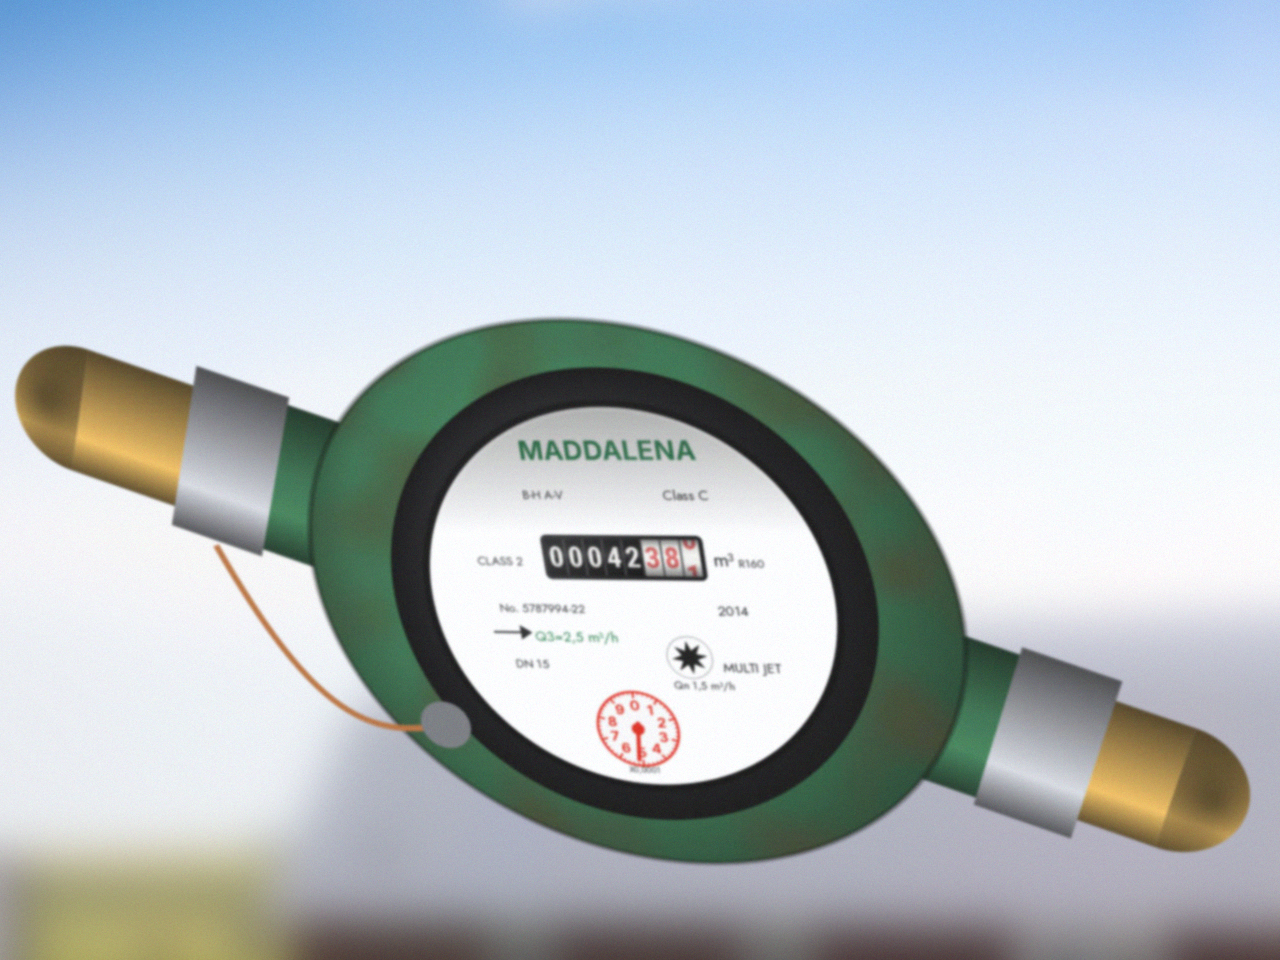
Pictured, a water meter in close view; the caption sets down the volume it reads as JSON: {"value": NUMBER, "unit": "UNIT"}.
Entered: {"value": 42.3805, "unit": "m³"}
